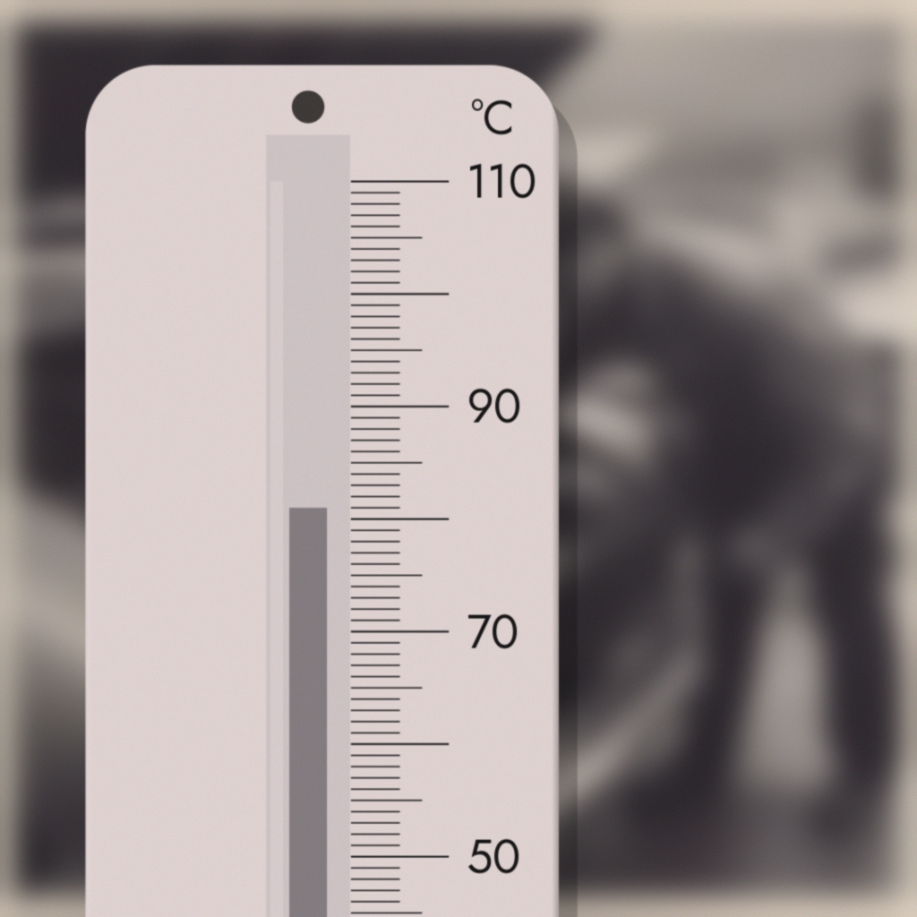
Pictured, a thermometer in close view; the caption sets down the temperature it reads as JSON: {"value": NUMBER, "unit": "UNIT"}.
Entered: {"value": 81, "unit": "°C"}
